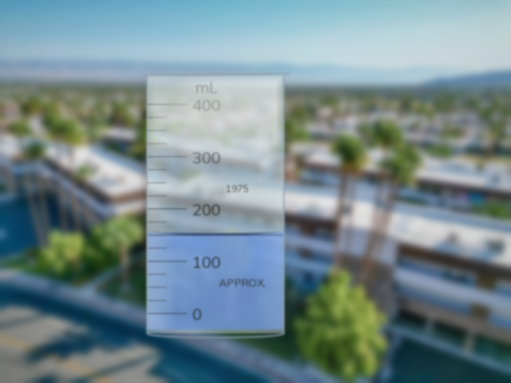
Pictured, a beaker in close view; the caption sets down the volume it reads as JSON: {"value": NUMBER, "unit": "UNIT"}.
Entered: {"value": 150, "unit": "mL"}
